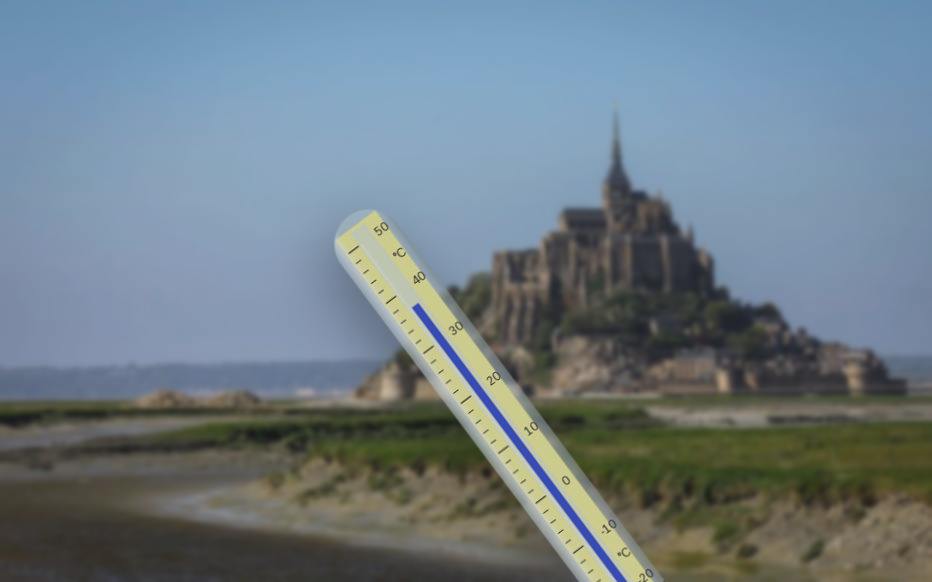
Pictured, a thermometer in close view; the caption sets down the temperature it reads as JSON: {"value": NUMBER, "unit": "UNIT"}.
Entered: {"value": 37, "unit": "°C"}
